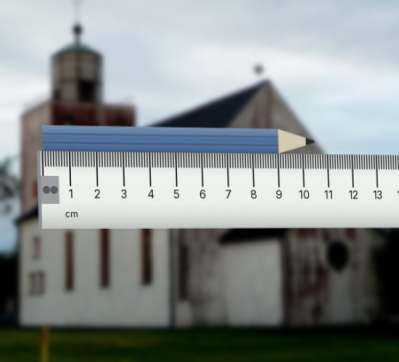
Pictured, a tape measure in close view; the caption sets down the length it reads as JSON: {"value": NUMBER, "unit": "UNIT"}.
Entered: {"value": 10.5, "unit": "cm"}
